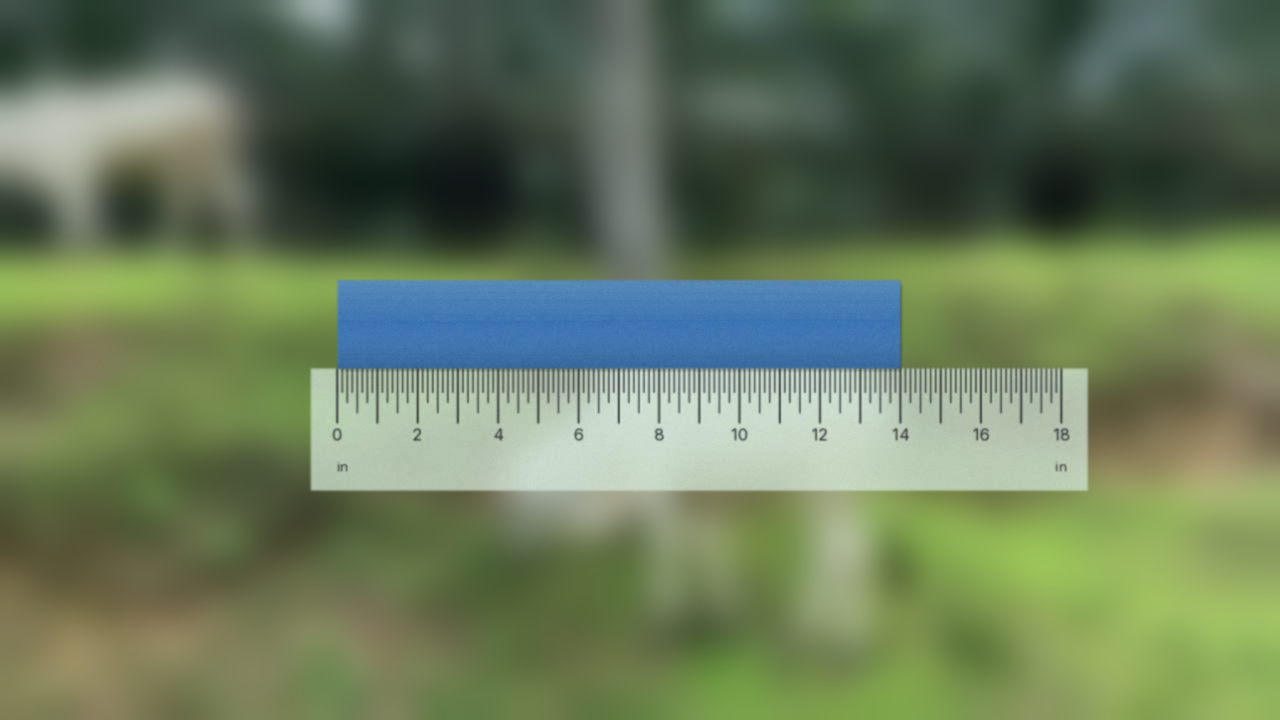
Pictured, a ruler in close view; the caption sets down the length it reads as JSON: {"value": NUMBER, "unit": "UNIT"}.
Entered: {"value": 14, "unit": "in"}
